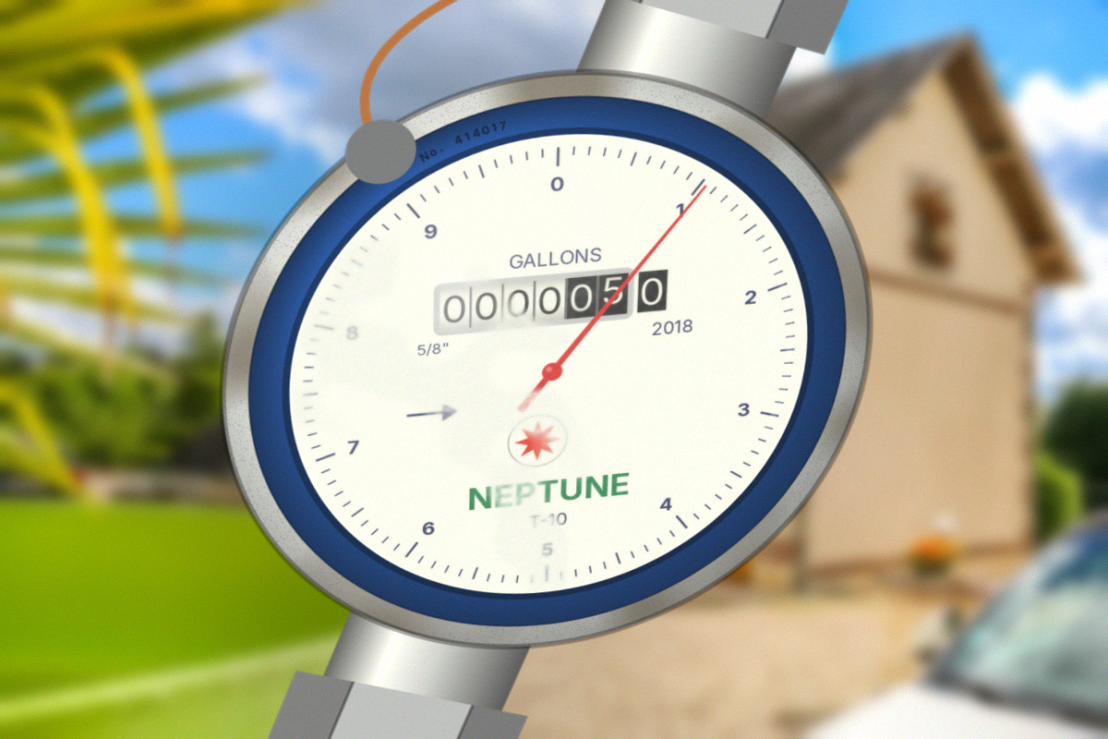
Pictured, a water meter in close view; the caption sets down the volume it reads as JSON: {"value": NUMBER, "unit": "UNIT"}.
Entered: {"value": 51.0, "unit": "gal"}
